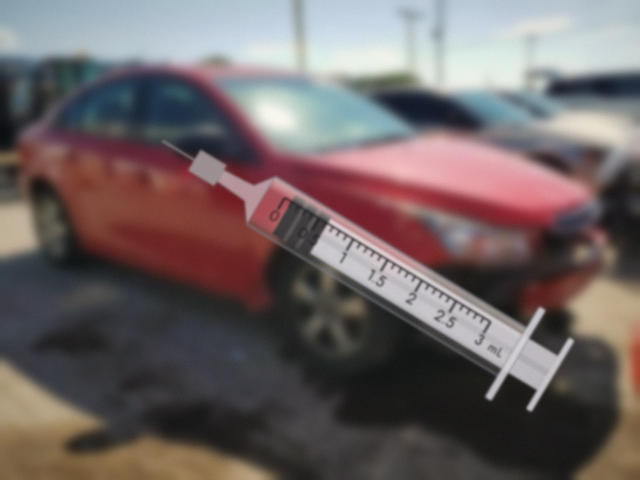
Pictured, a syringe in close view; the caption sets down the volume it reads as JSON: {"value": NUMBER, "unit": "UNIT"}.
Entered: {"value": 0.1, "unit": "mL"}
